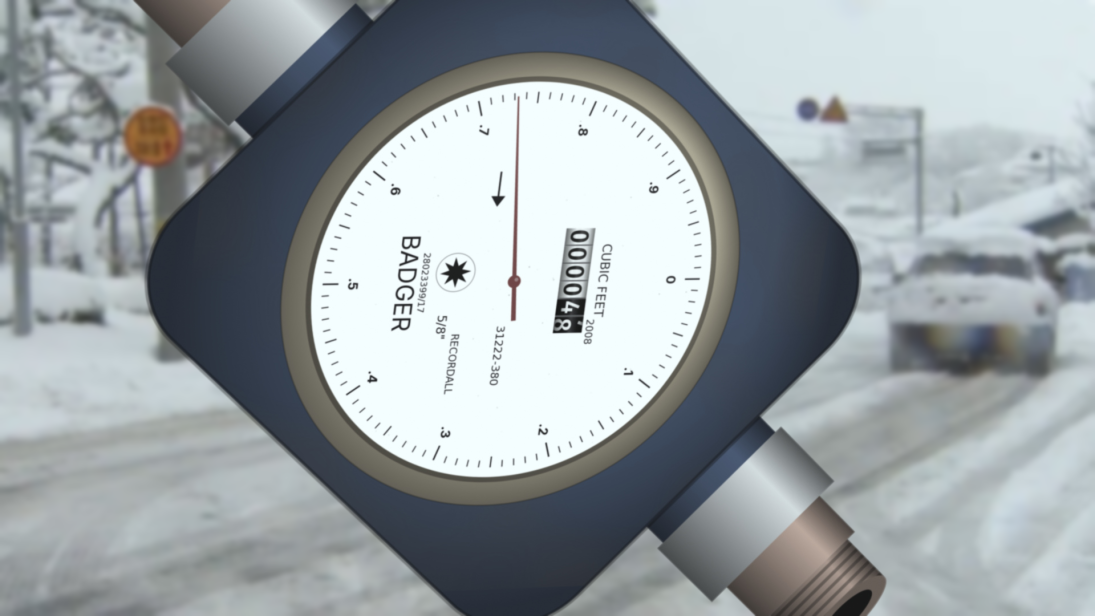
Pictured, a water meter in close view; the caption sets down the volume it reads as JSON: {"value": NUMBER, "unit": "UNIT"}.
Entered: {"value": 47.73, "unit": "ft³"}
